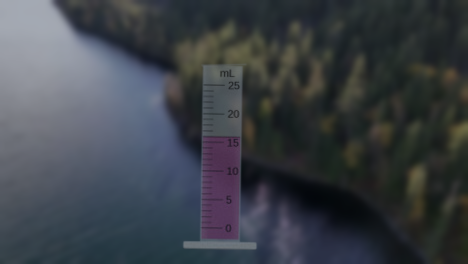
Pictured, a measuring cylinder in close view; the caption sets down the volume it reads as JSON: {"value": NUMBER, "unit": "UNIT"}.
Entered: {"value": 16, "unit": "mL"}
